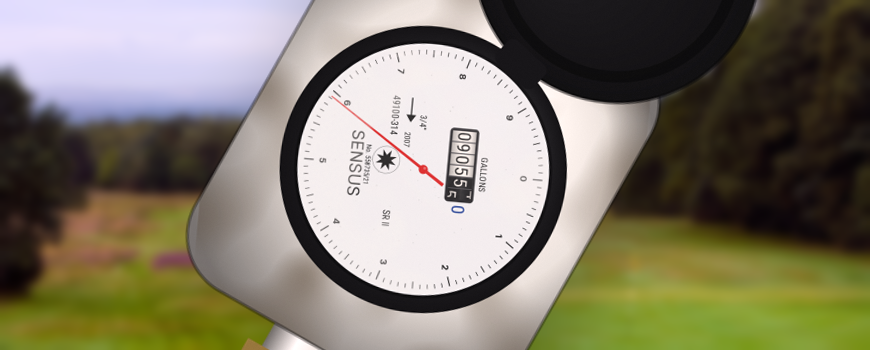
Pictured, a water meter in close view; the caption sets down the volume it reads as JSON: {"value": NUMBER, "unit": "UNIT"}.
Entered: {"value": 905545.9, "unit": "gal"}
